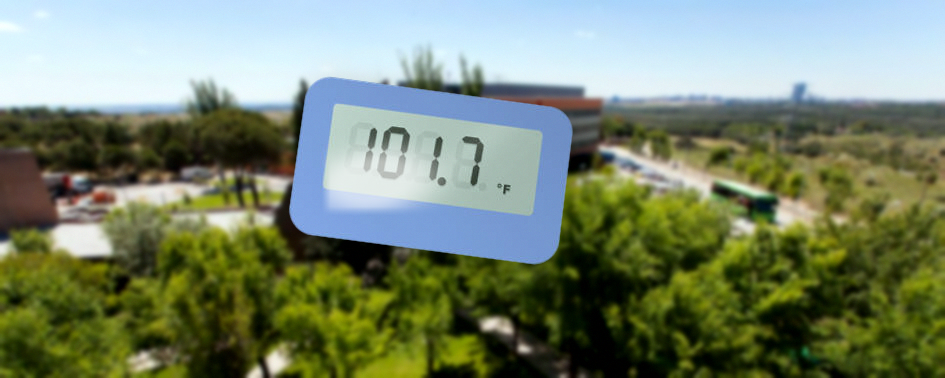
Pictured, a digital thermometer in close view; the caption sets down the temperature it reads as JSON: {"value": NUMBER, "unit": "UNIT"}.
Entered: {"value": 101.7, "unit": "°F"}
